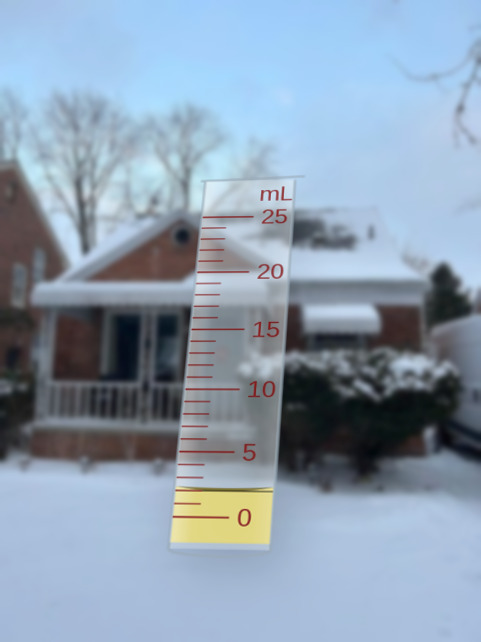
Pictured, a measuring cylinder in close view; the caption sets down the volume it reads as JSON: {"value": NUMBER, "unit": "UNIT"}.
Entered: {"value": 2, "unit": "mL"}
